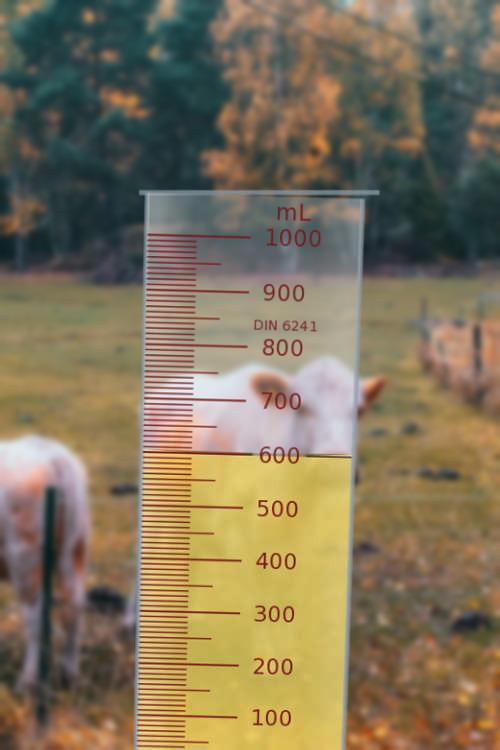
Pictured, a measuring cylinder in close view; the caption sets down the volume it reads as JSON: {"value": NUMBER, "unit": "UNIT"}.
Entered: {"value": 600, "unit": "mL"}
